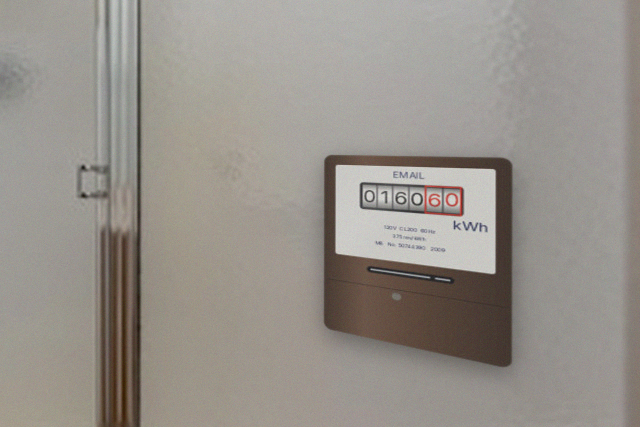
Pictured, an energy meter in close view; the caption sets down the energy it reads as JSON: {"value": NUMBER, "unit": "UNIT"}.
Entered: {"value": 160.60, "unit": "kWh"}
